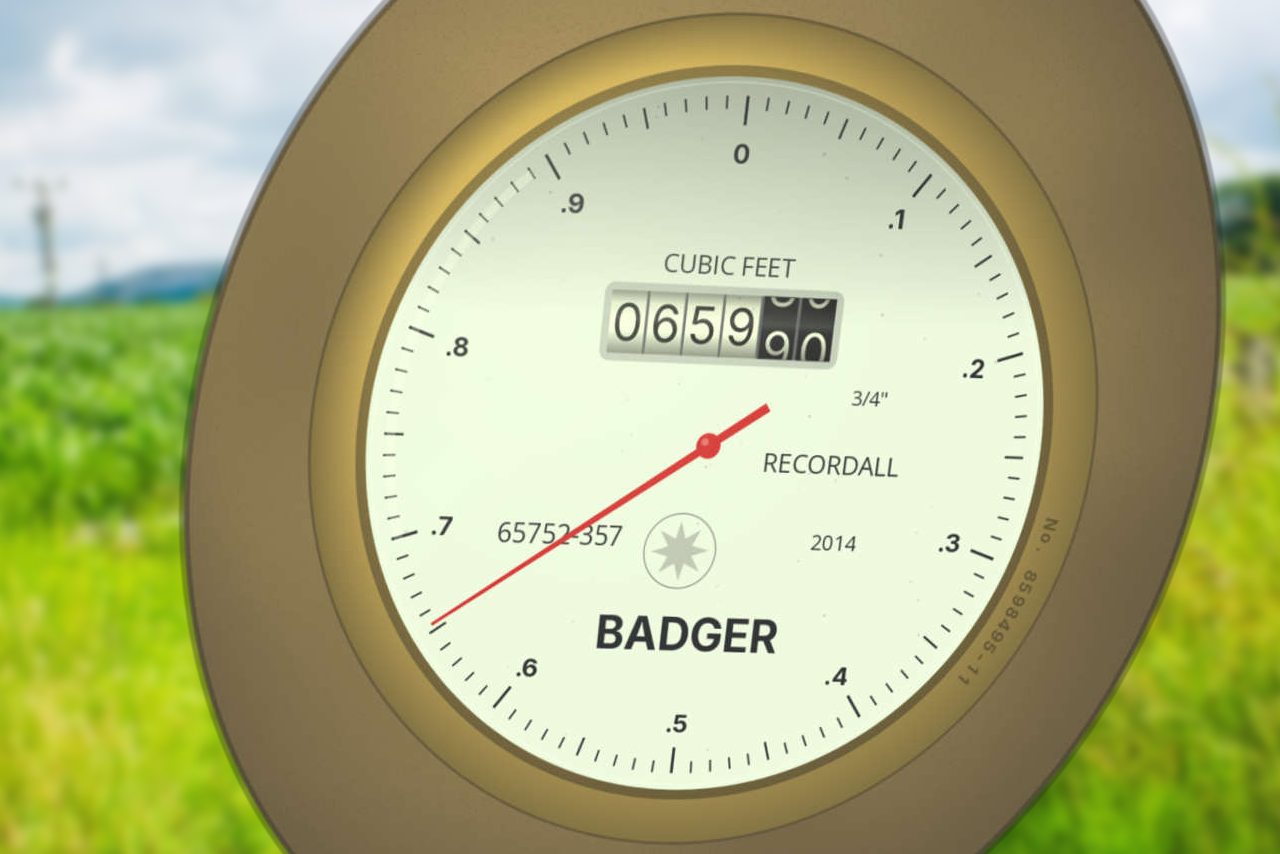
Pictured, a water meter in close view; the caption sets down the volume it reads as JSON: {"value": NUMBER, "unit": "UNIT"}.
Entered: {"value": 65989.65, "unit": "ft³"}
